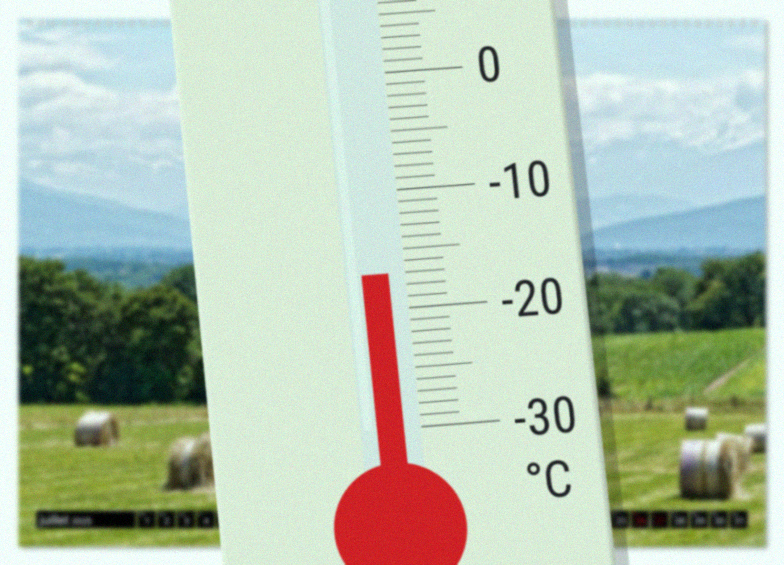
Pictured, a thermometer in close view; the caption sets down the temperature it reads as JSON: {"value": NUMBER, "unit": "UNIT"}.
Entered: {"value": -17, "unit": "°C"}
